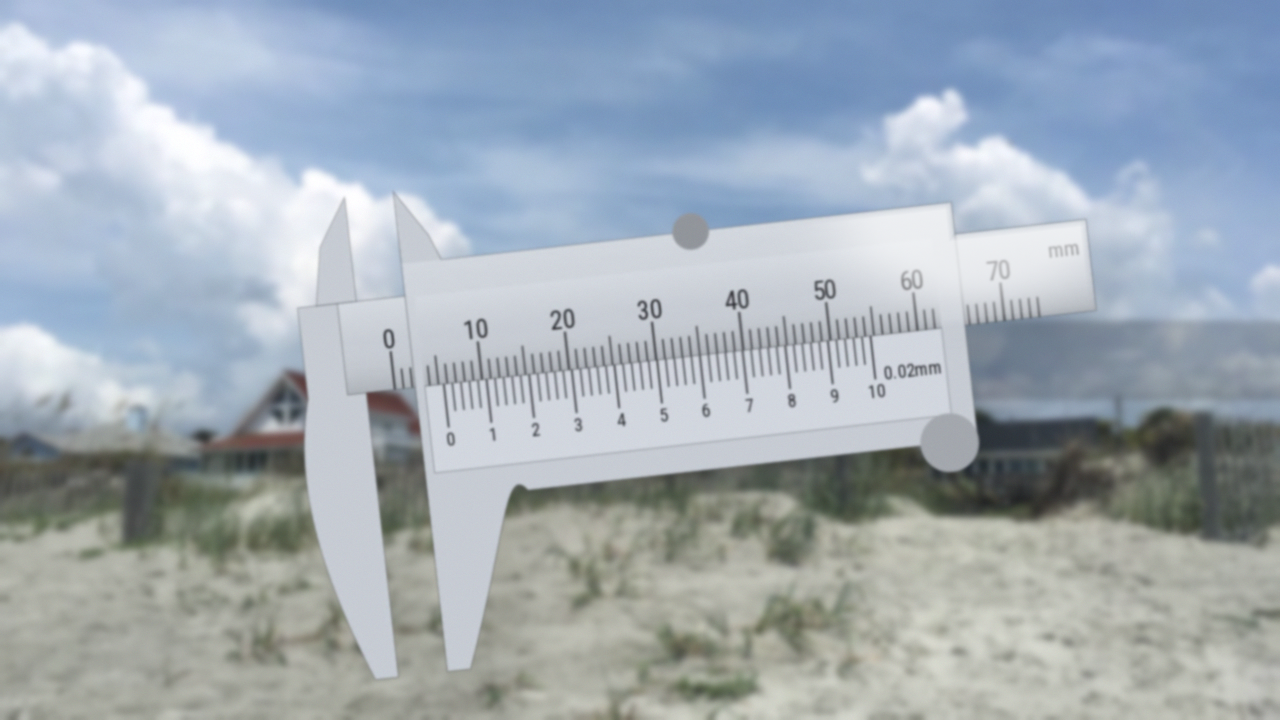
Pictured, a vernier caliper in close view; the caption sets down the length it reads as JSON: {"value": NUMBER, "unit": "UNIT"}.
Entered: {"value": 5.6, "unit": "mm"}
